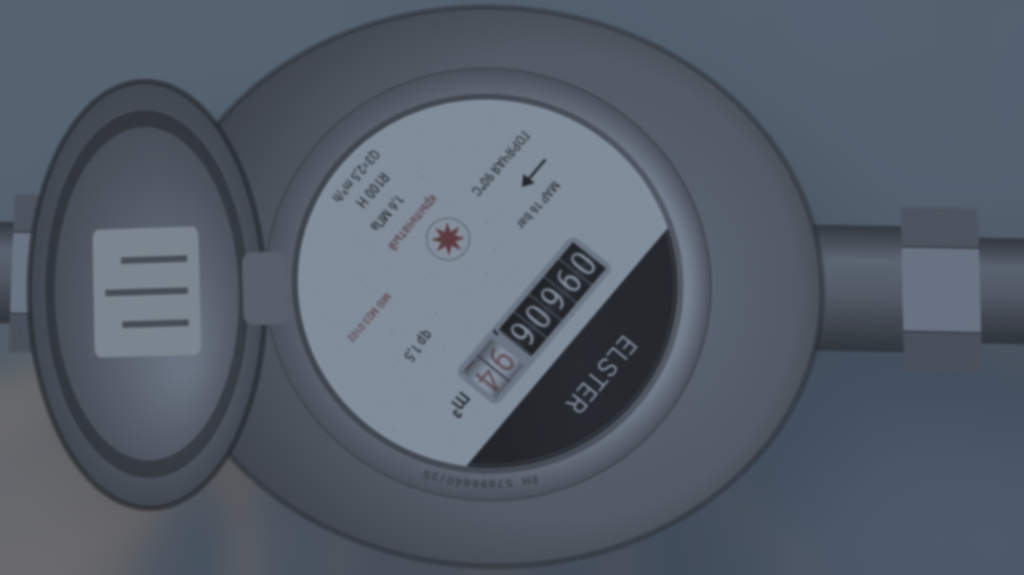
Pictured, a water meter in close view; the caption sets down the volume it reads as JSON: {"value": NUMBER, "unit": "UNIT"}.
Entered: {"value": 9606.94, "unit": "m³"}
